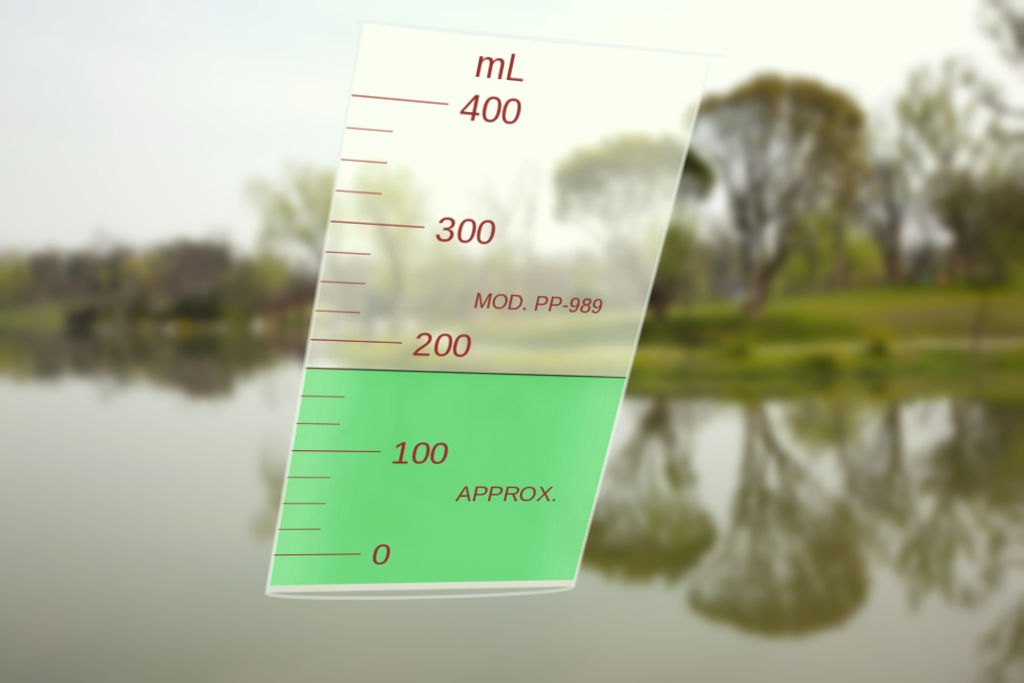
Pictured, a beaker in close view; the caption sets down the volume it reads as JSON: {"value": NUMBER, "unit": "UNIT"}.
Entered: {"value": 175, "unit": "mL"}
